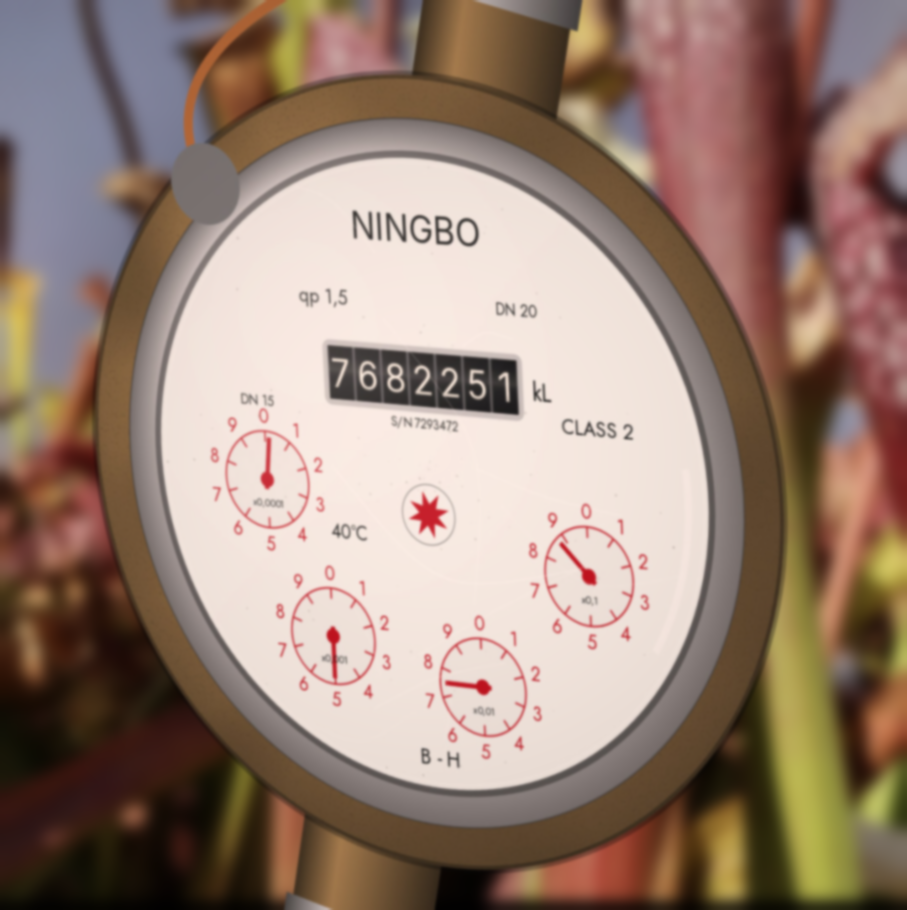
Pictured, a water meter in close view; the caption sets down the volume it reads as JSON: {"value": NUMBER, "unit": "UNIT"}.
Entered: {"value": 7682251.8750, "unit": "kL"}
